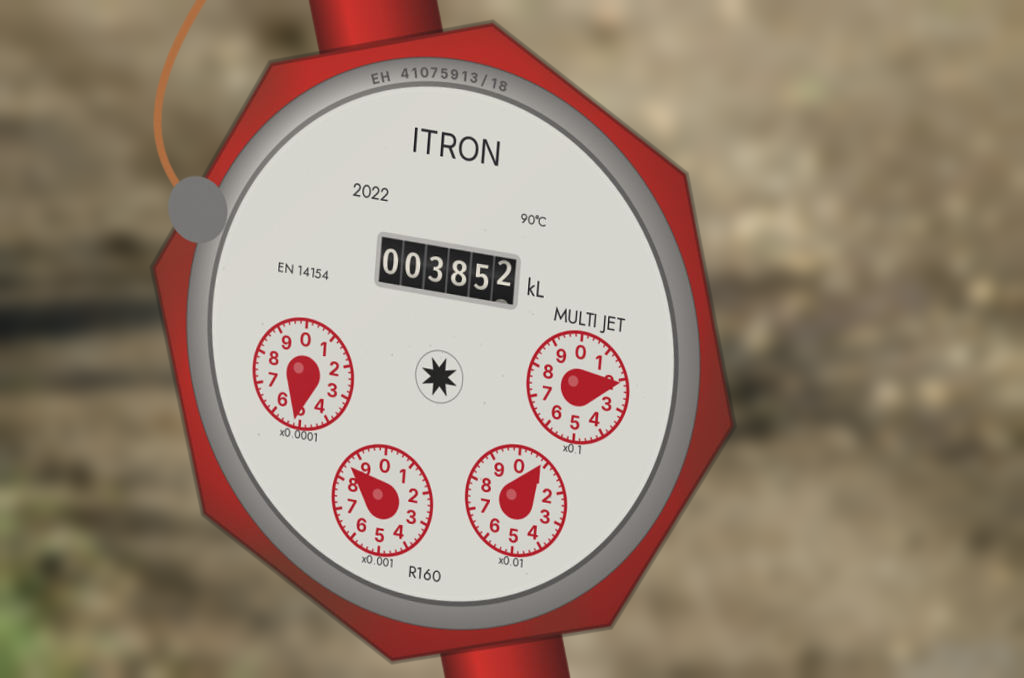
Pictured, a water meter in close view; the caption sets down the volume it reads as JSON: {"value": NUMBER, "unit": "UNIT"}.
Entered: {"value": 3852.2085, "unit": "kL"}
